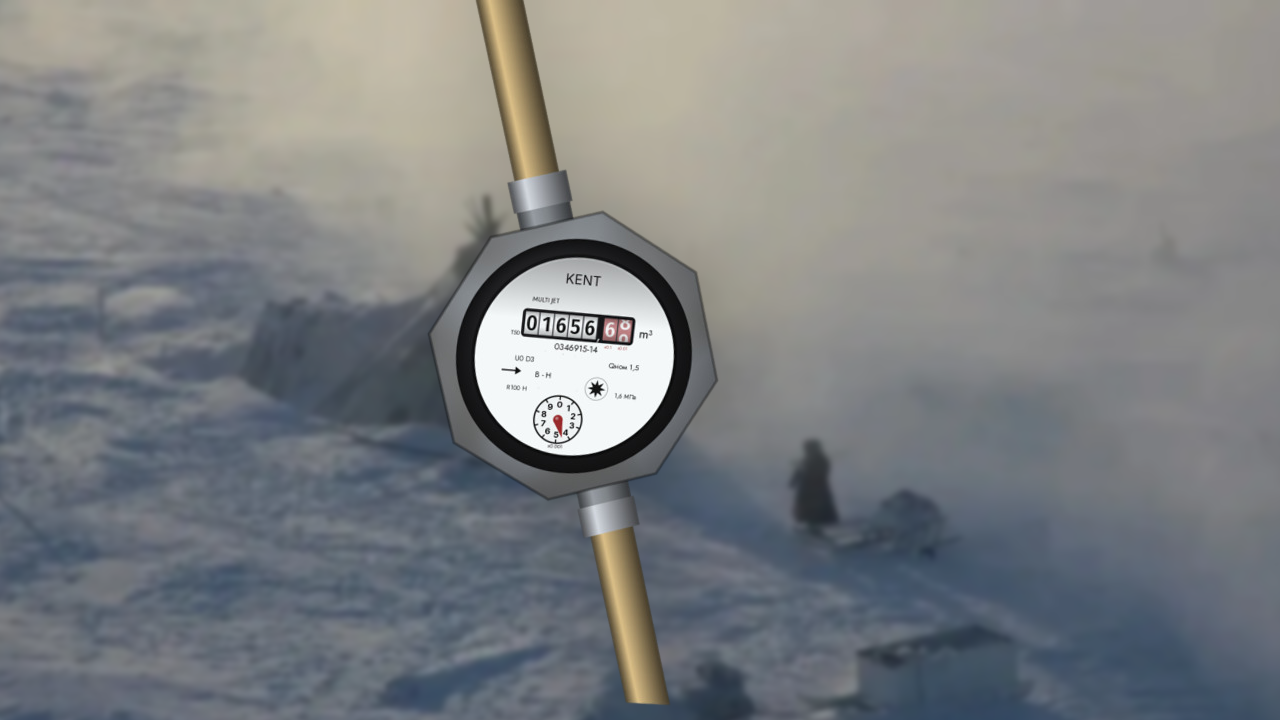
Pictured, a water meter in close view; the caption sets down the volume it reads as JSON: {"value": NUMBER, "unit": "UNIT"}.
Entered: {"value": 1656.684, "unit": "m³"}
